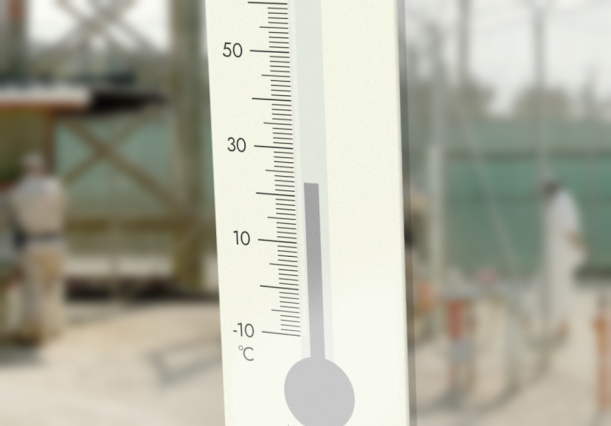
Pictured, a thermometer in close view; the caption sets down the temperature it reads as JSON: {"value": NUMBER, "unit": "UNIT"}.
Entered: {"value": 23, "unit": "°C"}
